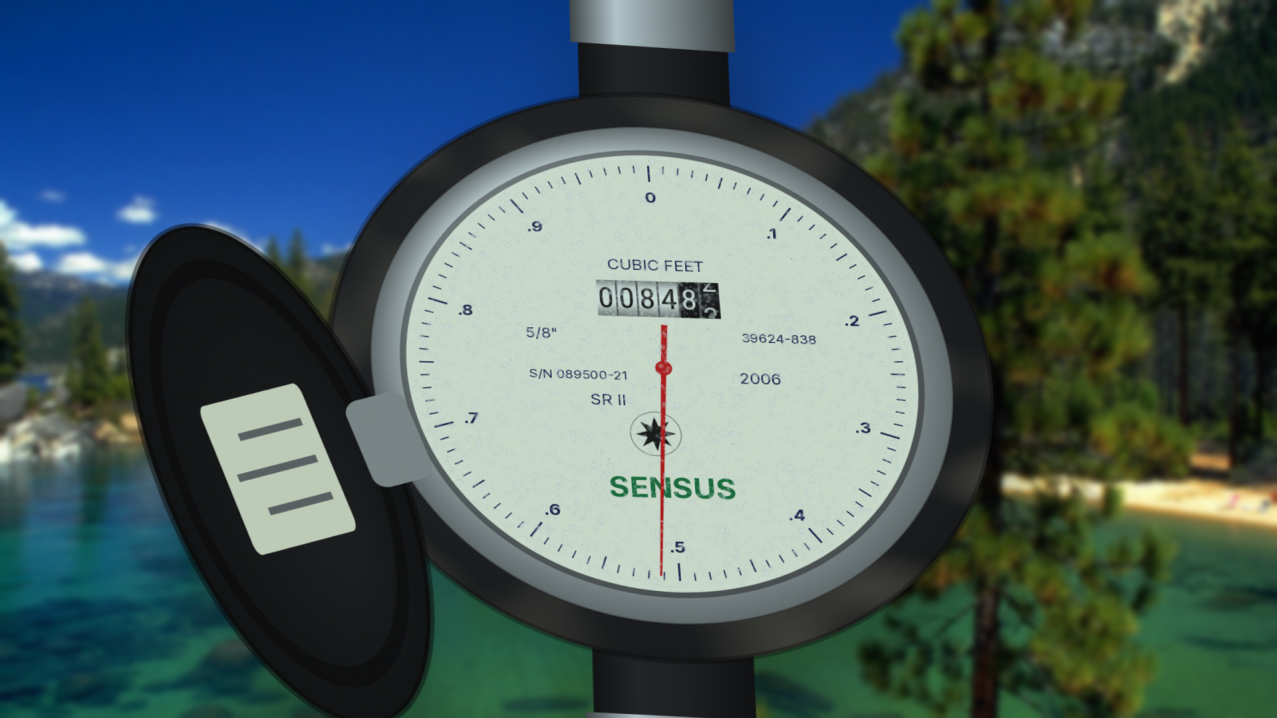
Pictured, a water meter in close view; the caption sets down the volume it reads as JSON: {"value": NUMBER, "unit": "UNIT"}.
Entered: {"value": 8482.51, "unit": "ft³"}
